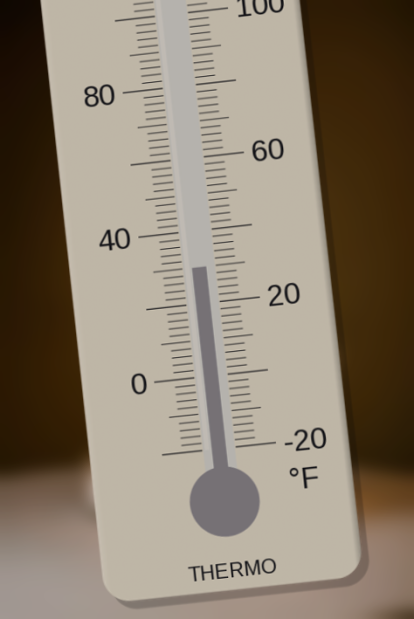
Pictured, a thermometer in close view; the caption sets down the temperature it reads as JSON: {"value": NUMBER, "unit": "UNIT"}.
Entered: {"value": 30, "unit": "°F"}
